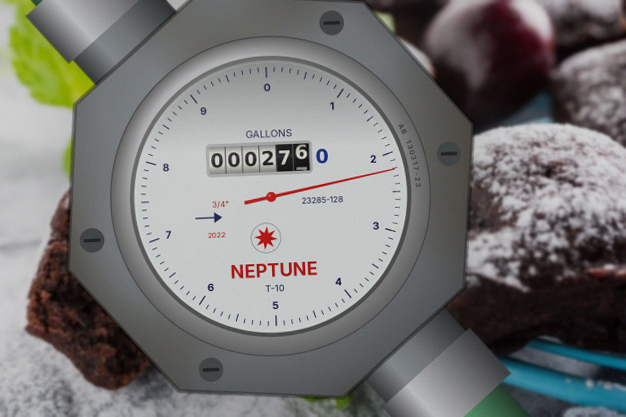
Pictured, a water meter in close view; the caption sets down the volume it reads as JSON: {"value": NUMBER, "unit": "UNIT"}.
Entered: {"value": 2762.2, "unit": "gal"}
